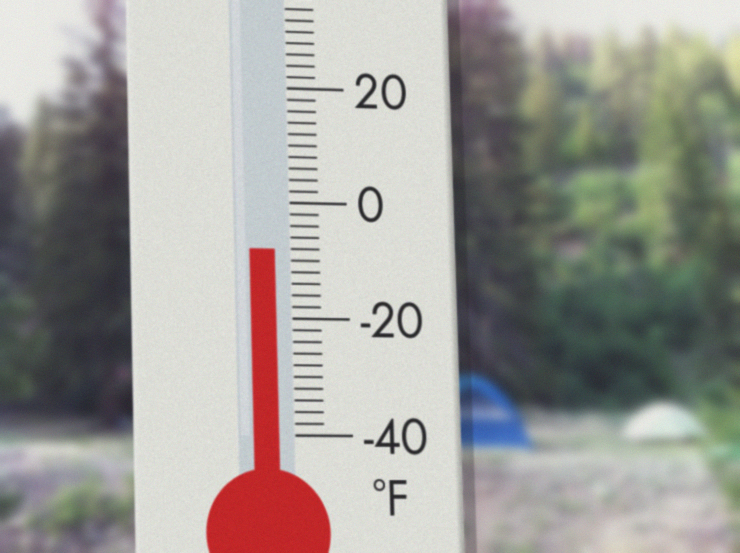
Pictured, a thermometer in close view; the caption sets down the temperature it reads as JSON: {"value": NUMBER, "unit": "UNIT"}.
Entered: {"value": -8, "unit": "°F"}
